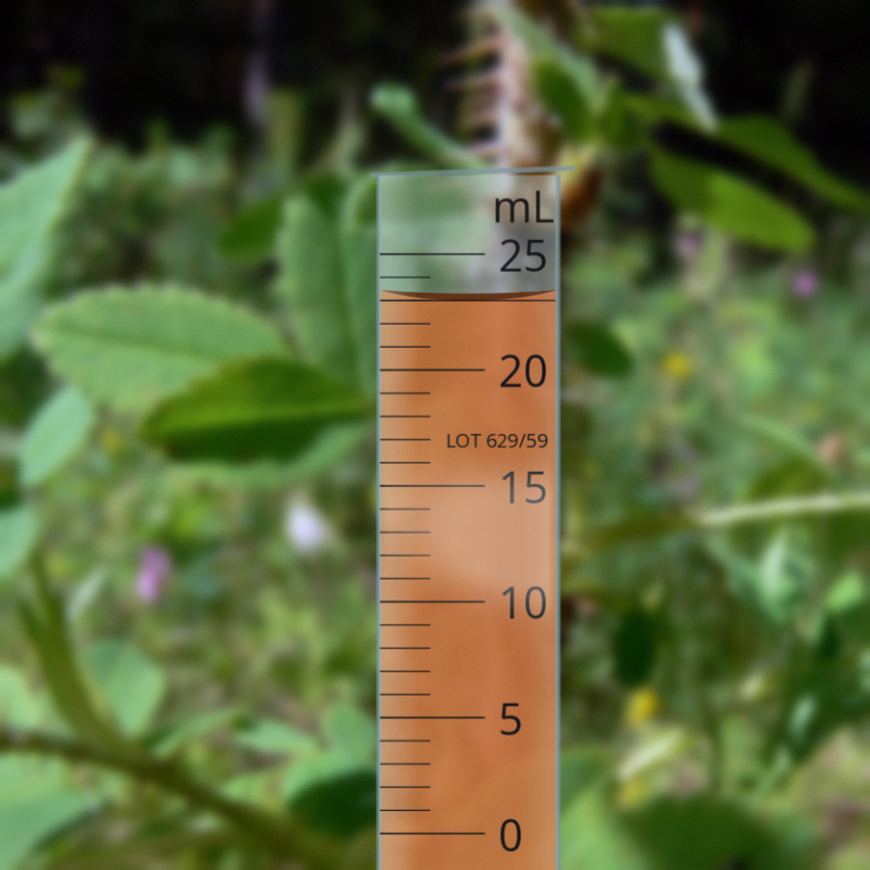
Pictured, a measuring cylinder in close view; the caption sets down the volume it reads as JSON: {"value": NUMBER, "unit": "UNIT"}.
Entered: {"value": 23, "unit": "mL"}
